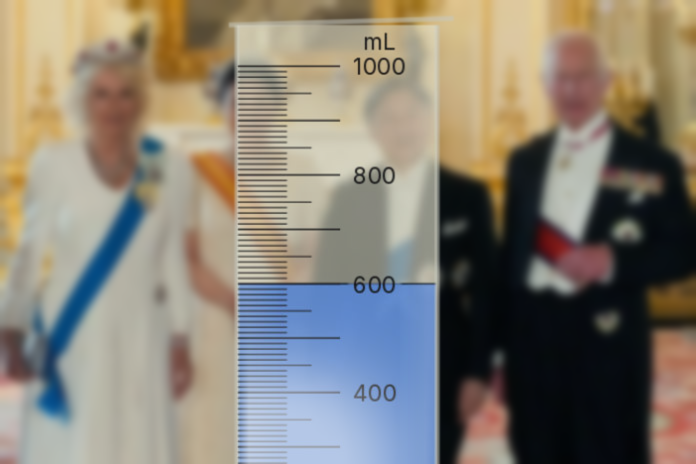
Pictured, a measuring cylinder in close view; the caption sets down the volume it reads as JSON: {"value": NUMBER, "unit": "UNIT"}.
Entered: {"value": 600, "unit": "mL"}
